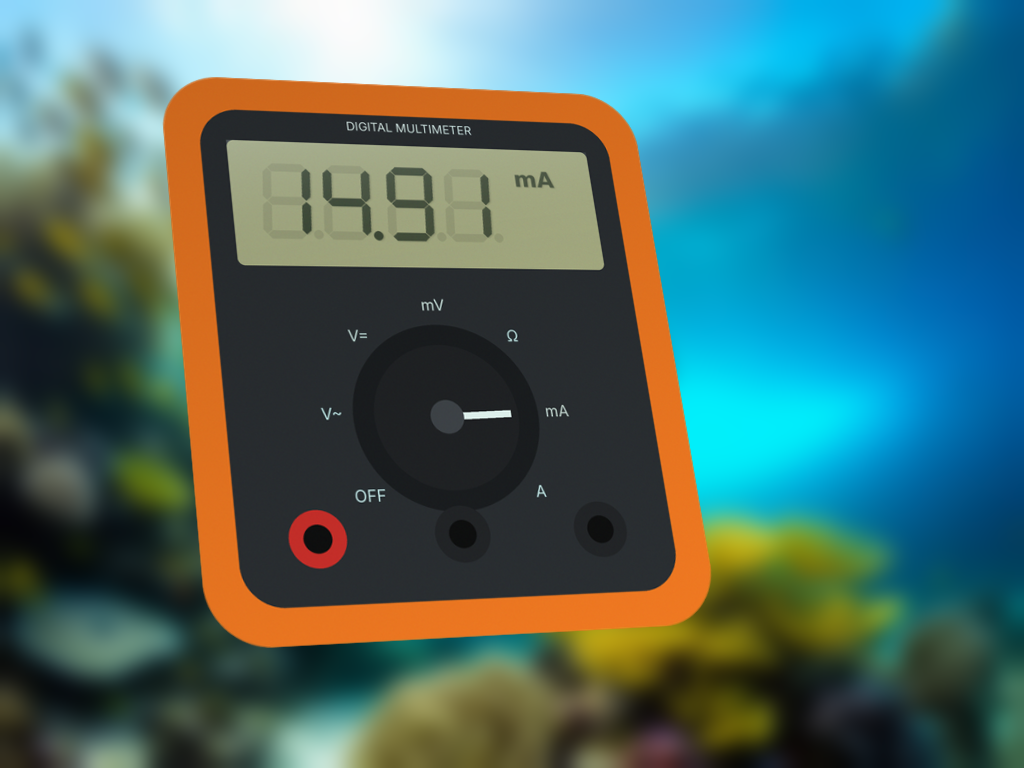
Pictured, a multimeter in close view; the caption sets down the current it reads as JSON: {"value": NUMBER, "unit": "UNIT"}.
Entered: {"value": 14.91, "unit": "mA"}
